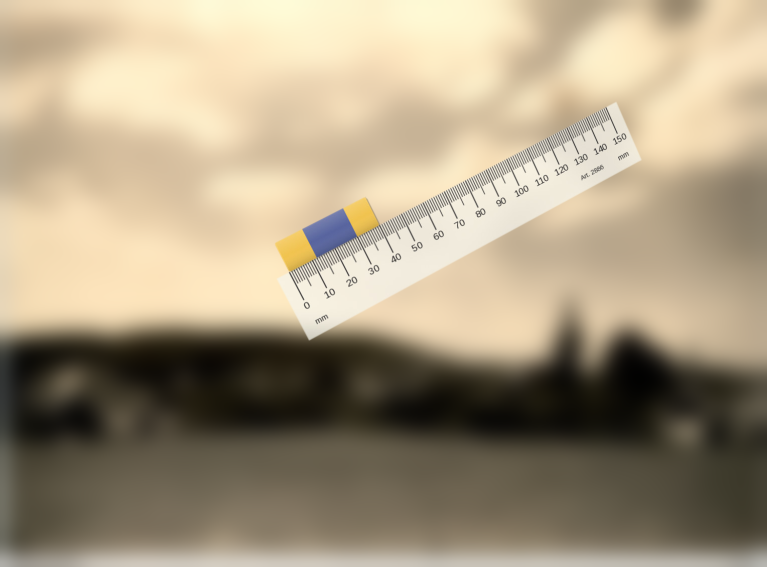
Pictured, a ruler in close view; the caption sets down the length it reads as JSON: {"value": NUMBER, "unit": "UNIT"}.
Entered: {"value": 40, "unit": "mm"}
